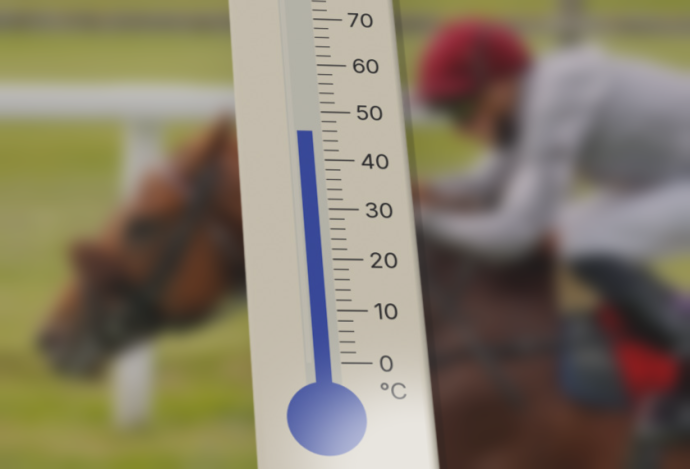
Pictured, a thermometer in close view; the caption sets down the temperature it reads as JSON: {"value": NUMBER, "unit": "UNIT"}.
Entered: {"value": 46, "unit": "°C"}
